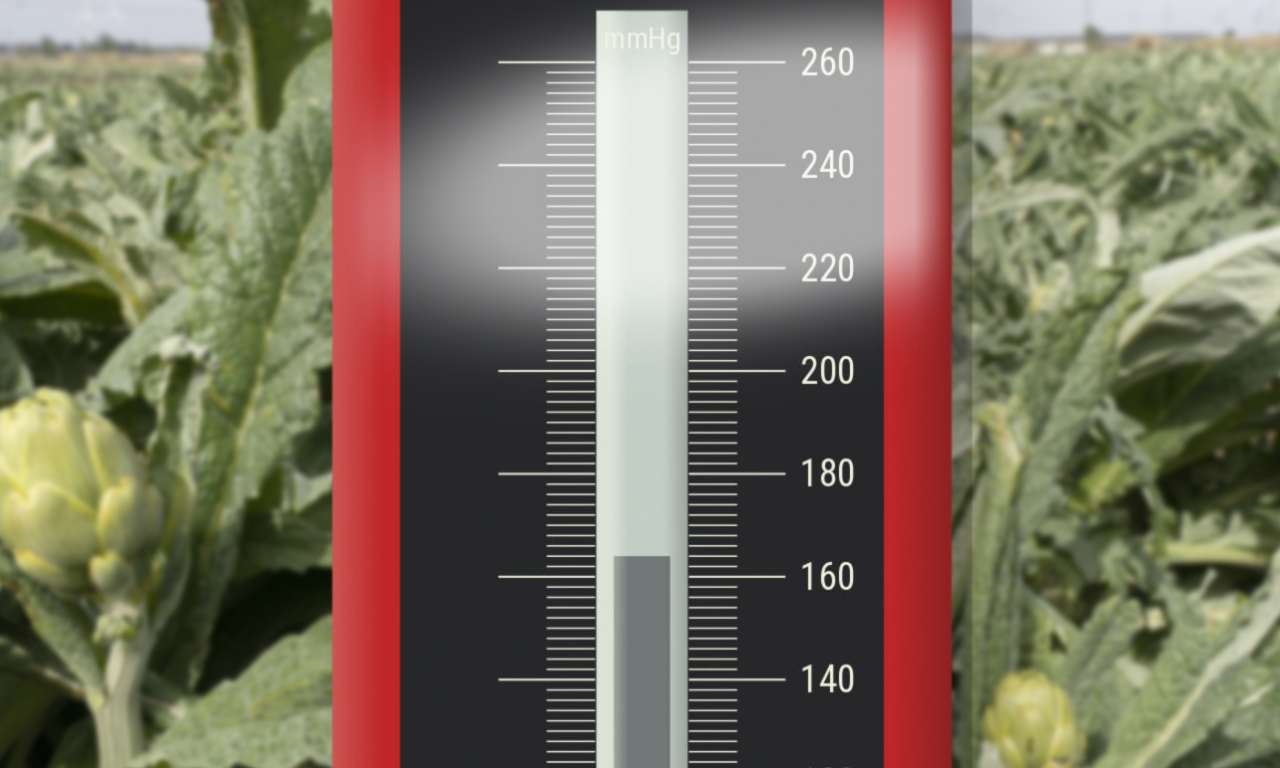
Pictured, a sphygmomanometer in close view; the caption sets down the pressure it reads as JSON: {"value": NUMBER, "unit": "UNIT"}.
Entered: {"value": 164, "unit": "mmHg"}
